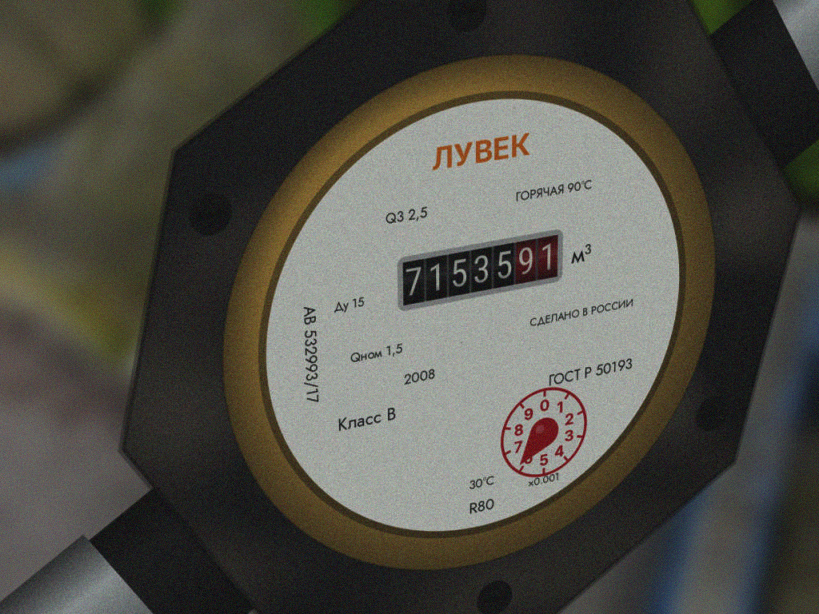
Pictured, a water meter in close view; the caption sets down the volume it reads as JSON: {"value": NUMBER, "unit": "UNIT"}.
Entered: {"value": 71535.916, "unit": "m³"}
